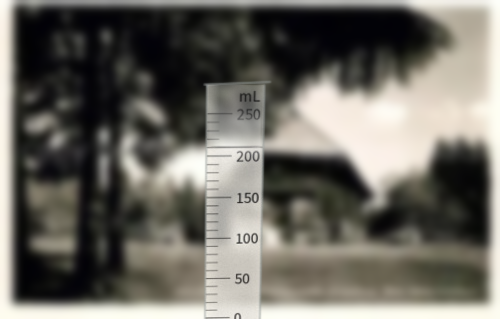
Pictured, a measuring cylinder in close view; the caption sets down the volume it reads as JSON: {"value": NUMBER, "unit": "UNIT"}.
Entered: {"value": 210, "unit": "mL"}
